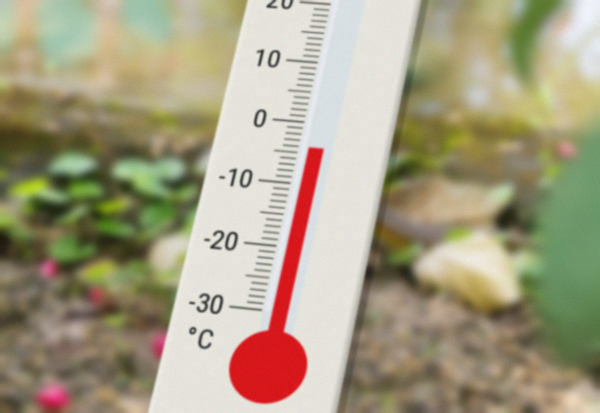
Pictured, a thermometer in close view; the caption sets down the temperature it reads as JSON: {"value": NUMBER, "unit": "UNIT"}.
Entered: {"value": -4, "unit": "°C"}
